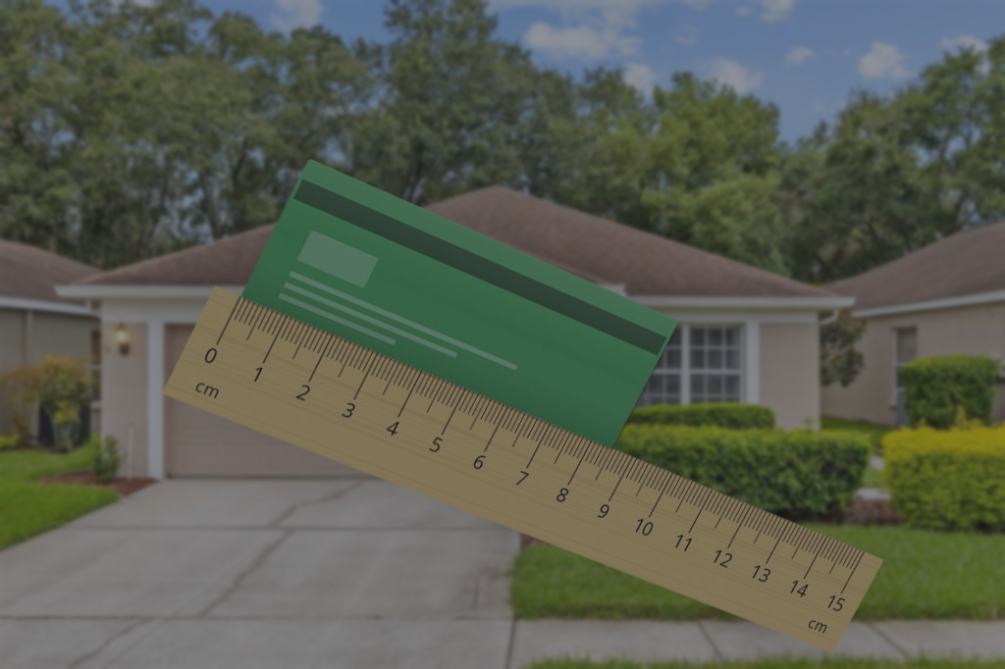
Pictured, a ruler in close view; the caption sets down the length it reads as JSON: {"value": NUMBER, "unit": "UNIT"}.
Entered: {"value": 8.5, "unit": "cm"}
